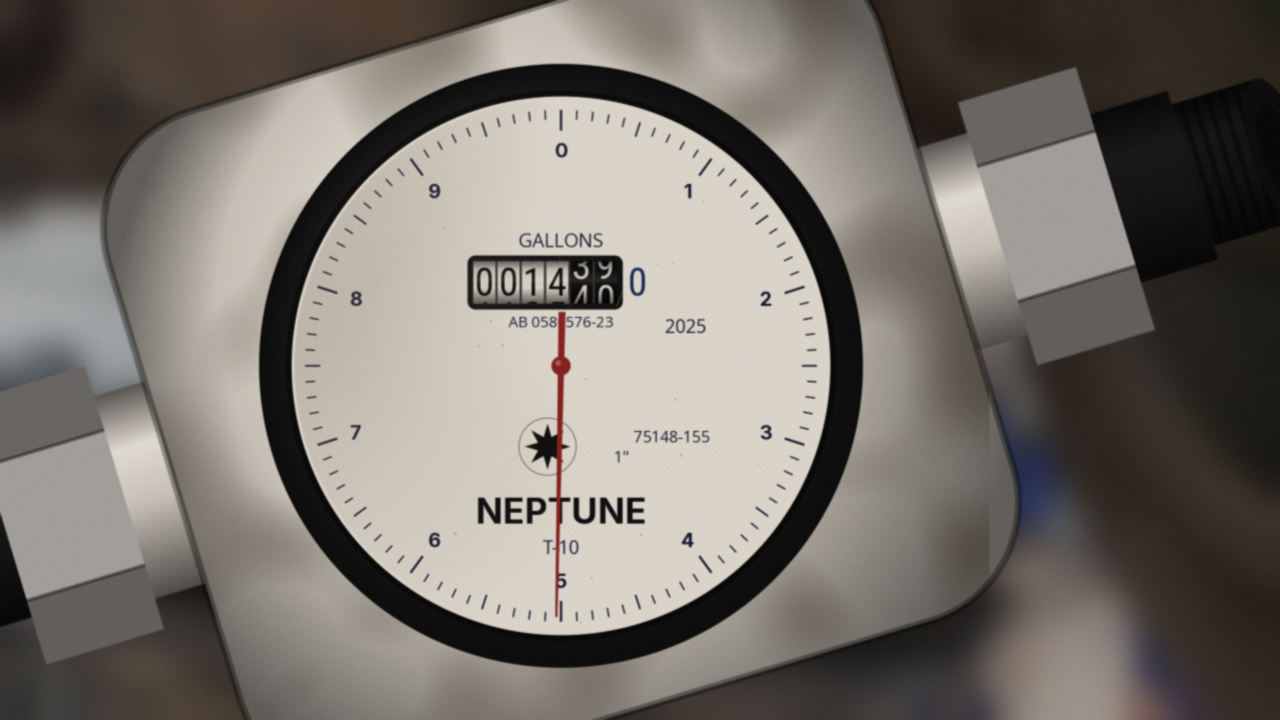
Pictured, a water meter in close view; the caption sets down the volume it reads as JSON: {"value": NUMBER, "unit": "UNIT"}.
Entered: {"value": 14395.0, "unit": "gal"}
